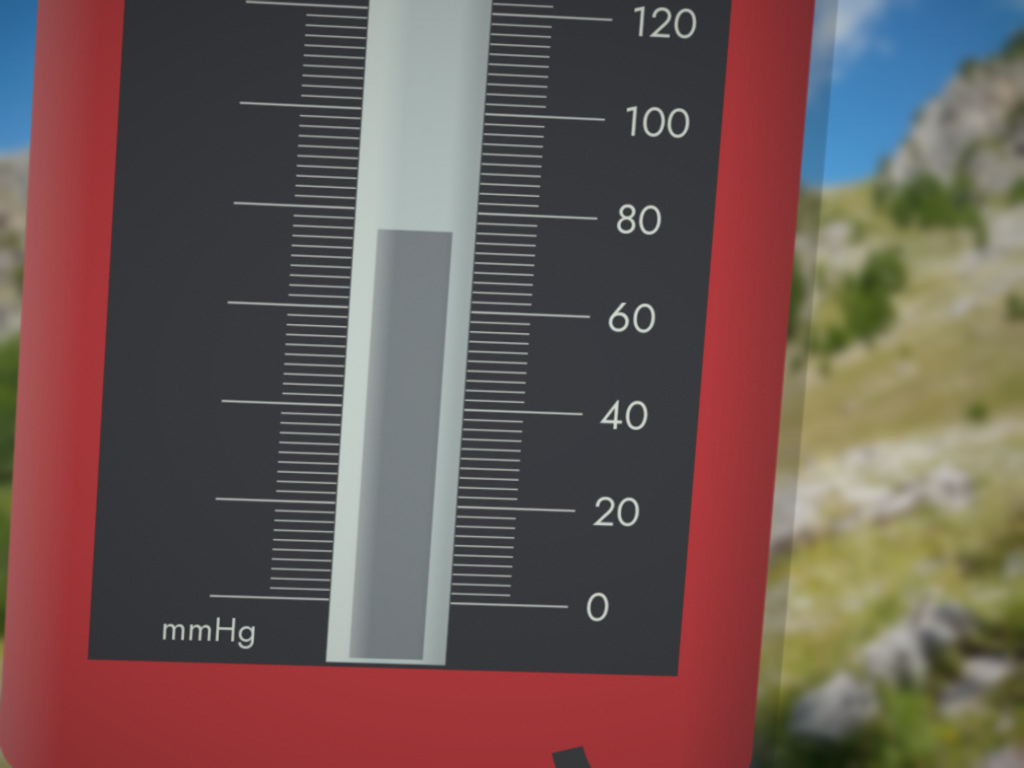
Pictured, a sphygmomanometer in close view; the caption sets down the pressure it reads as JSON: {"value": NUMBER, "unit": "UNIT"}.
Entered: {"value": 76, "unit": "mmHg"}
